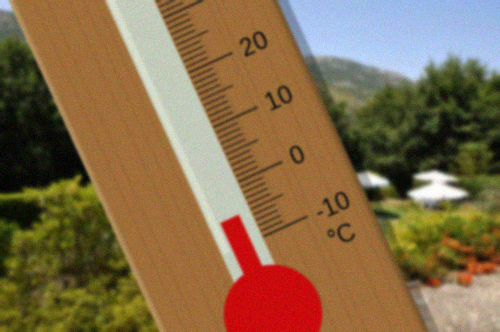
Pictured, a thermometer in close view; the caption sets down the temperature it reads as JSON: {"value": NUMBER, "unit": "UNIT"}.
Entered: {"value": -5, "unit": "°C"}
